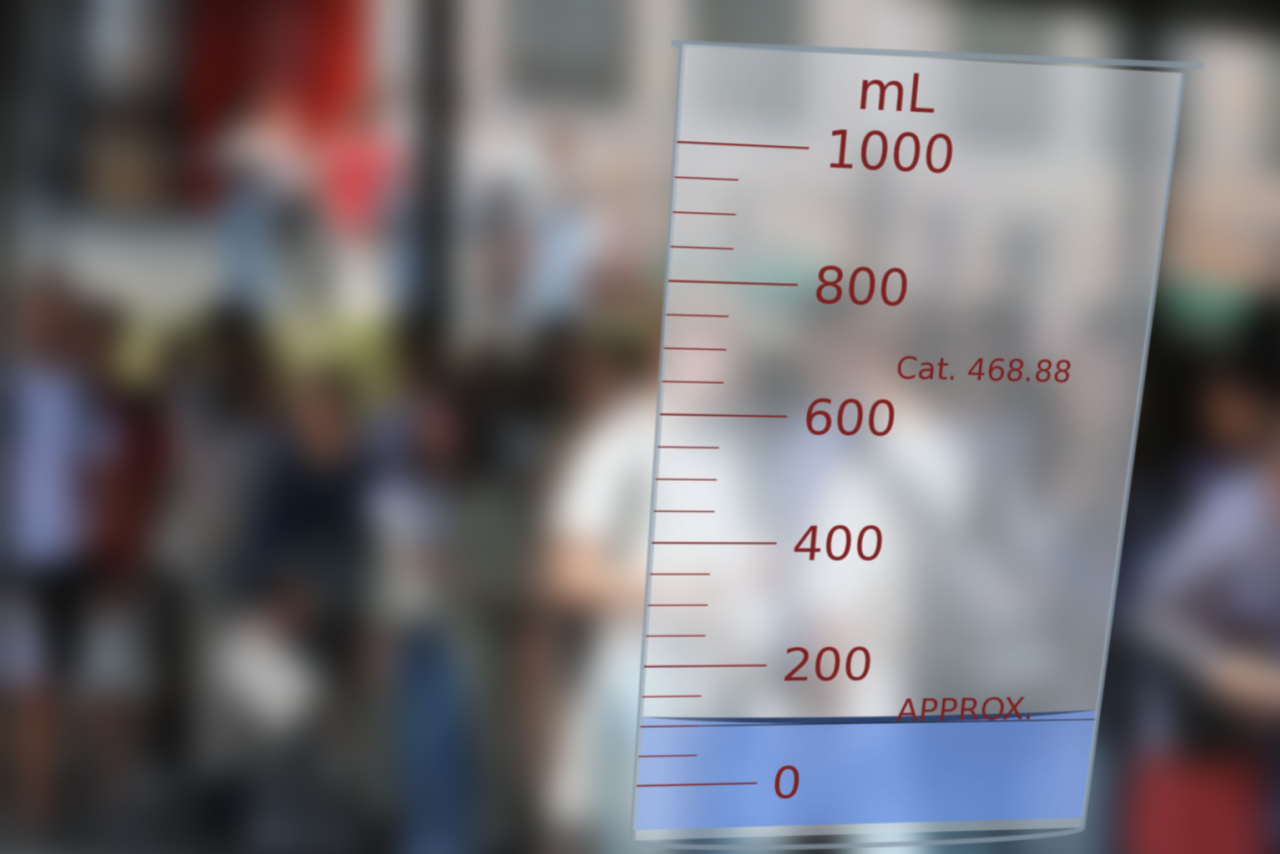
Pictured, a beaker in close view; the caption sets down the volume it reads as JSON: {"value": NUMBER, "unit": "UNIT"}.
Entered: {"value": 100, "unit": "mL"}
